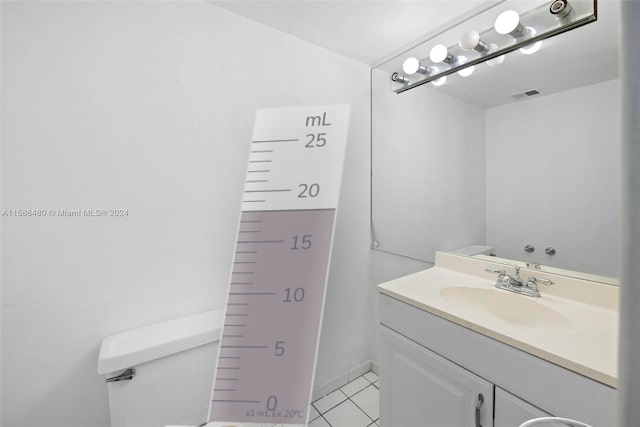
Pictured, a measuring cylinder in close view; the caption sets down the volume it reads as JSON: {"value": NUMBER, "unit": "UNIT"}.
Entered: {"value": 18, "unit": "mL"}
